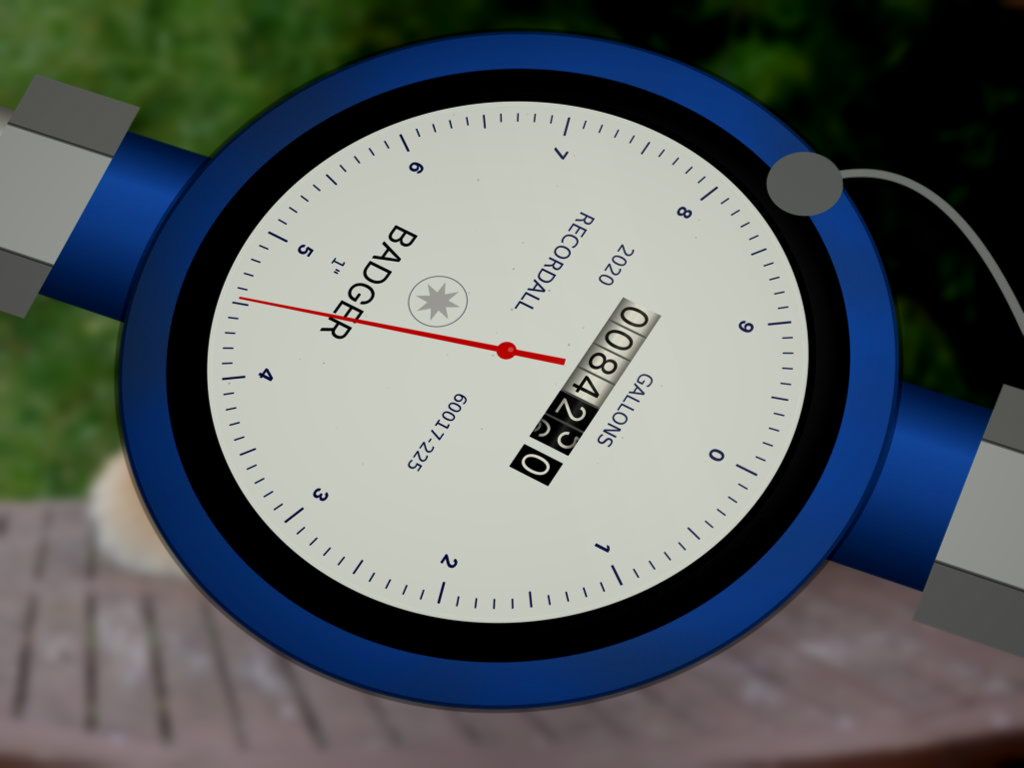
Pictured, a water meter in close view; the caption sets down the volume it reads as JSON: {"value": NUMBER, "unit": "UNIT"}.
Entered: {"value": 84254.5, "unit": "gal"}
